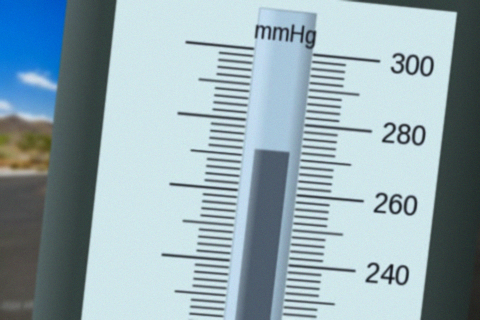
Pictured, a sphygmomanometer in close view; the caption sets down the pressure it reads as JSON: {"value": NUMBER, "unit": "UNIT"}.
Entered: {"value": 272, "unit": "mmHg"}
